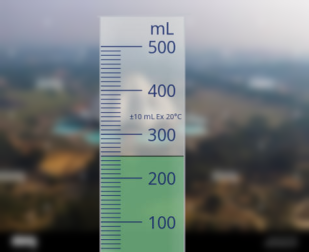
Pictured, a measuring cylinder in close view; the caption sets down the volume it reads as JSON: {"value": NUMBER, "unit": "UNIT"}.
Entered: {"value": 250, "unit": "mL"}
